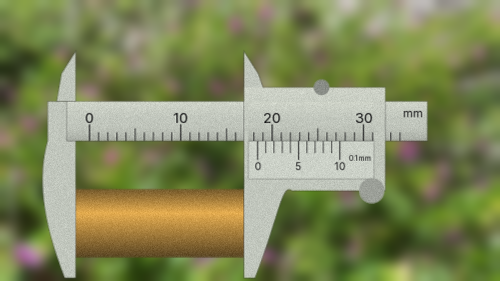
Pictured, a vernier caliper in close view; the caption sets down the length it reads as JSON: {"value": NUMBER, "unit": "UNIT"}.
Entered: {"value": 18.4, "unit": "mm"}
